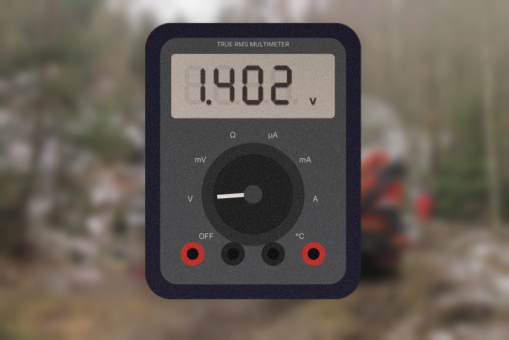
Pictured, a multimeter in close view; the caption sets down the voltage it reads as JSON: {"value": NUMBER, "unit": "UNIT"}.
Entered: {"value": 1.402, "unit": "V"}
